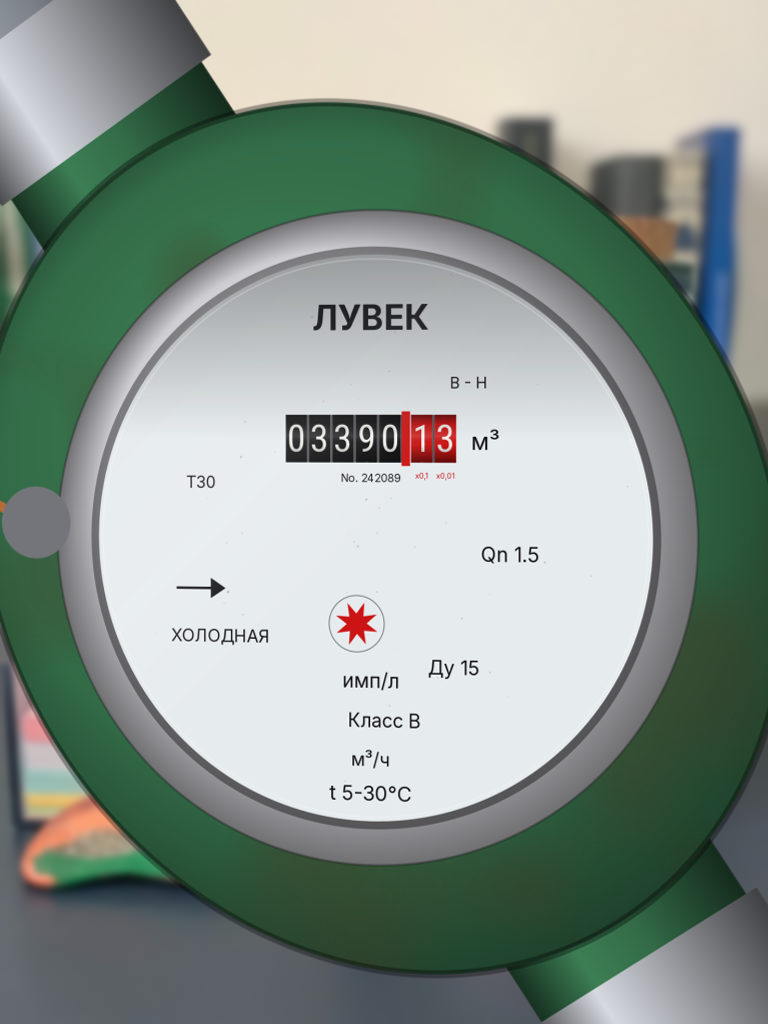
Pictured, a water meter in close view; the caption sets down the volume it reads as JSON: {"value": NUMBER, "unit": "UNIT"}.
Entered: {"value": 3390.13, "unit": "m³"}
